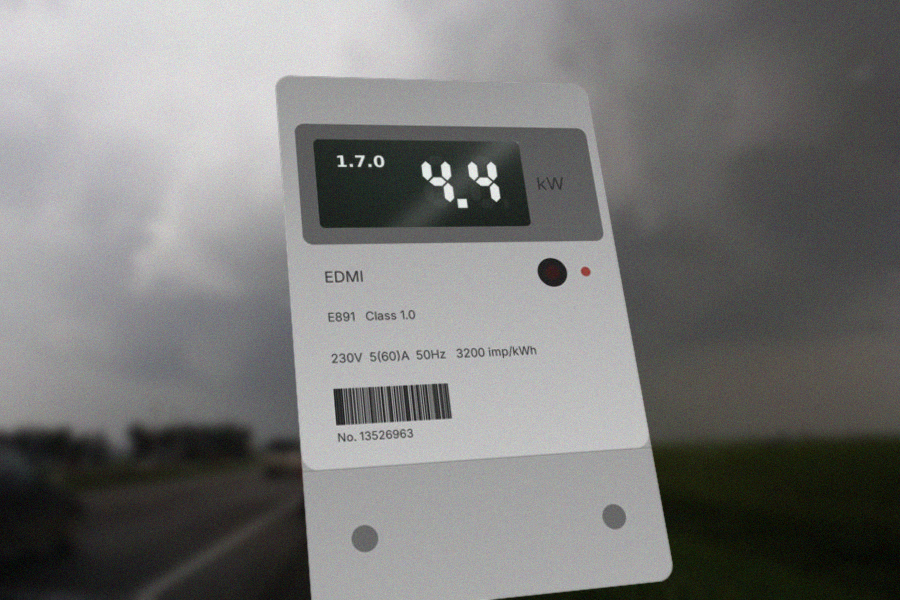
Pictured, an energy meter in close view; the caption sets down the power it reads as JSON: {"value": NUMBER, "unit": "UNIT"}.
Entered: {"value": 4.4, "unit": "kW"}
